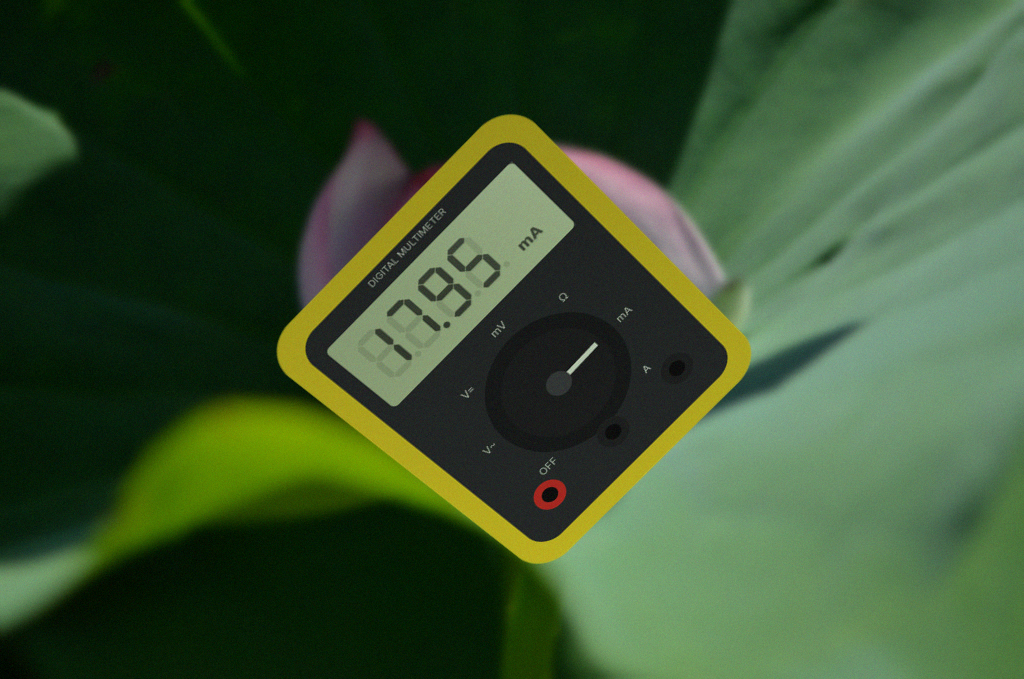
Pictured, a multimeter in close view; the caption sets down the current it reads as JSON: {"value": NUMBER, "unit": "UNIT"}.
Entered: {"value": 17.95, "unit": "mA"}
